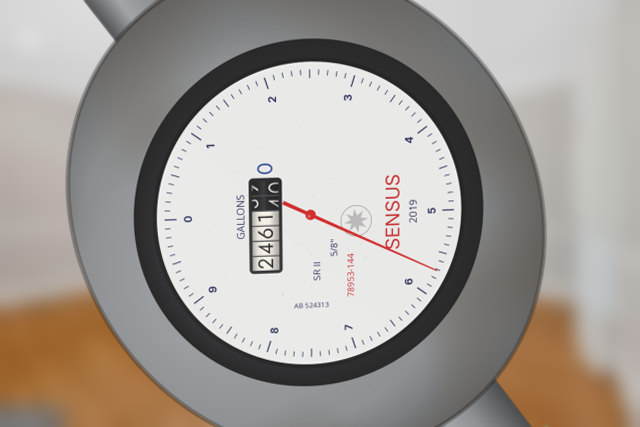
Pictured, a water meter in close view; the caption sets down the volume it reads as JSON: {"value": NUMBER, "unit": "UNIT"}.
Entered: {"value": 2461395.7, "unit": "gal"}
